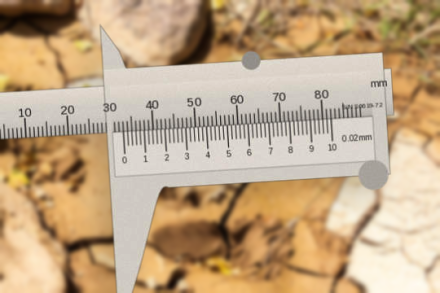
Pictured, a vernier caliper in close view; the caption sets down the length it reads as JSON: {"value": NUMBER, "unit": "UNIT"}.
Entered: {"value": 33.0, "unit": "mm"}
